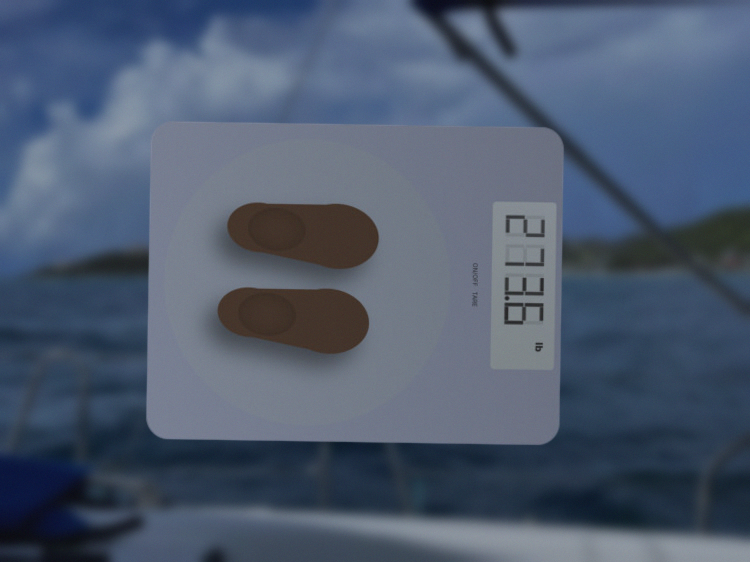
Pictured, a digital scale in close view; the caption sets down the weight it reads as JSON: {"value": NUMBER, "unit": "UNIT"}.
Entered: {"value": 273.6, "unit": "lb"}
